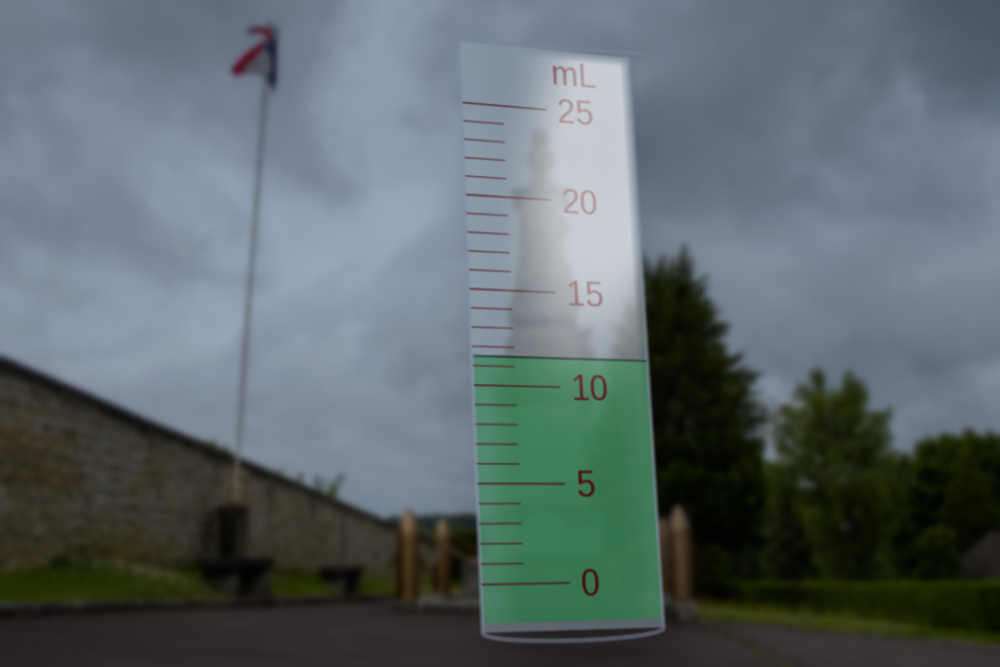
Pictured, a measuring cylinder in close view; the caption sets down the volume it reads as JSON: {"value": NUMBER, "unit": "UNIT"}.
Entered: {"value": 11.5, "unit": "mL"}
